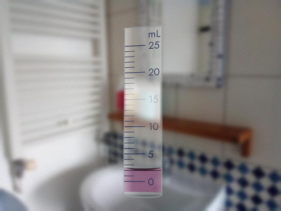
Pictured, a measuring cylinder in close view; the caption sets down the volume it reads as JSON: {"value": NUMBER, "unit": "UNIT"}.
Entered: {"value": 2, "unit": "mL"}
